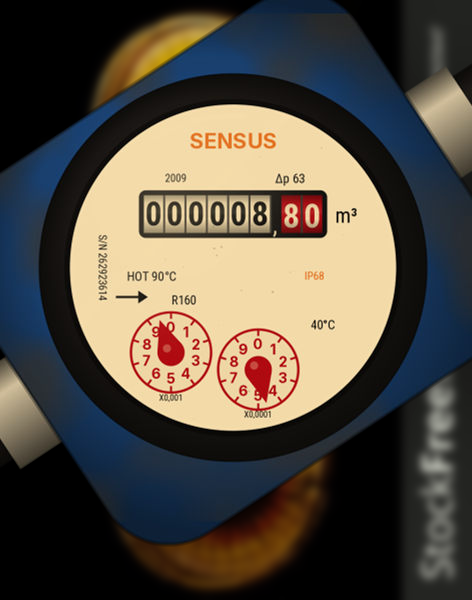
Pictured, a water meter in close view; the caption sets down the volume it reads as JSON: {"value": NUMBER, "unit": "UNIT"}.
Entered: {"value": 8.7994, "unit": "m³"}
